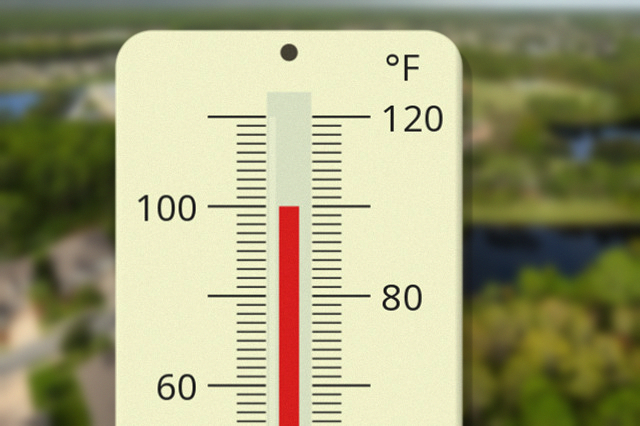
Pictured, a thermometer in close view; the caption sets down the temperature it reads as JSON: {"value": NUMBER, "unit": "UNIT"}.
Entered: {"value": 100, "unit": "°F"}
